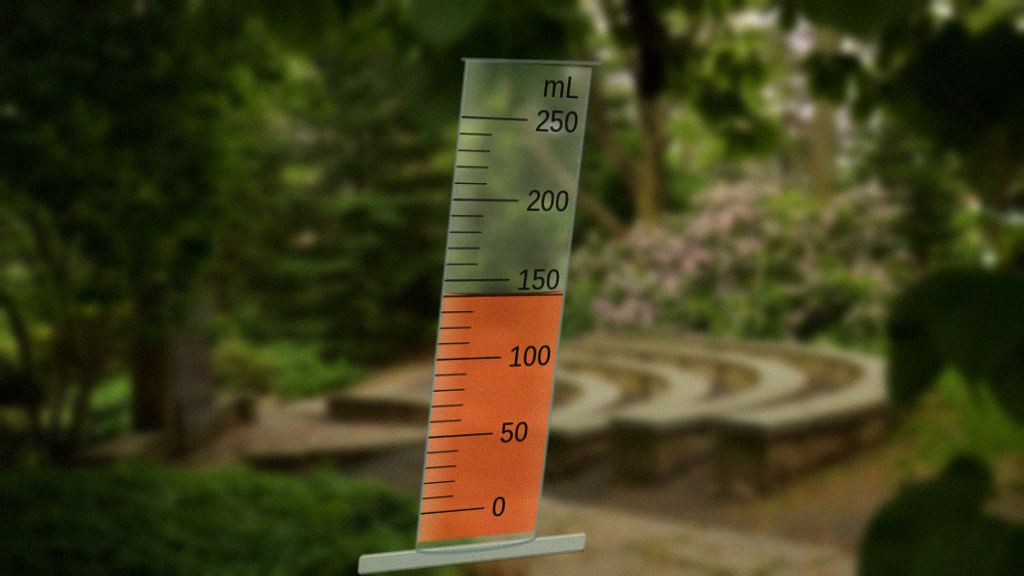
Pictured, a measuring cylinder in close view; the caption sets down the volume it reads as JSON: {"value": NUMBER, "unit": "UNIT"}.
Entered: {"value": 140, "unit": "mL"}
